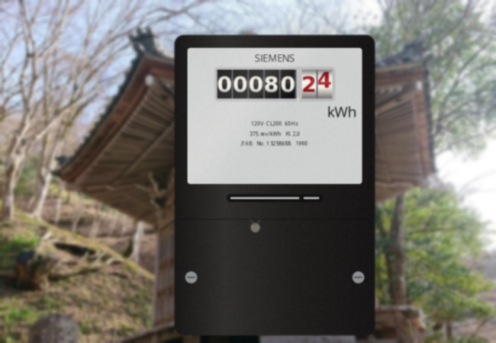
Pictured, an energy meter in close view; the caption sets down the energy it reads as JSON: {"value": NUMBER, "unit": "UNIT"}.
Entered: {"value": 80.24, "unit": "kWh"}
